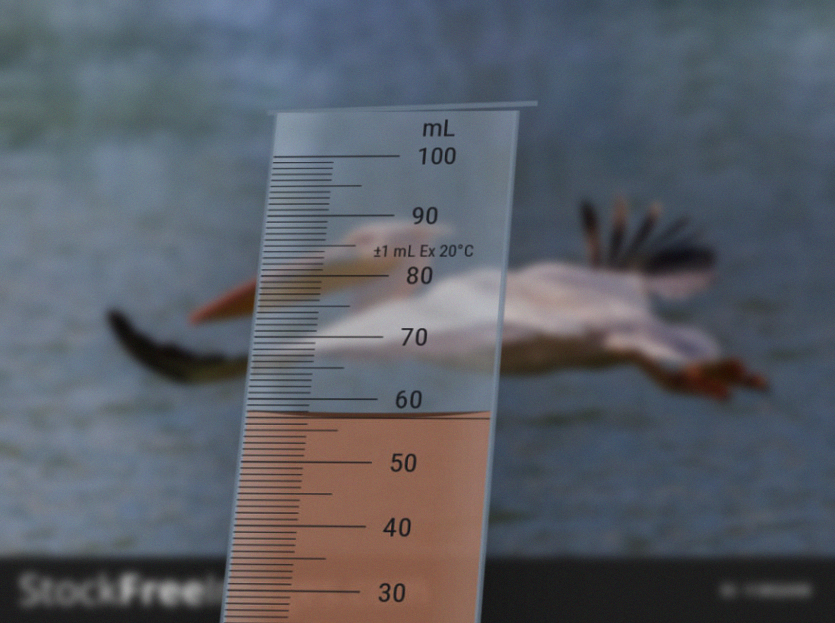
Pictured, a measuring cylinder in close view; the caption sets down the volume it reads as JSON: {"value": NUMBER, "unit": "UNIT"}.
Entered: {"value": 57, "unit": "mL"}
